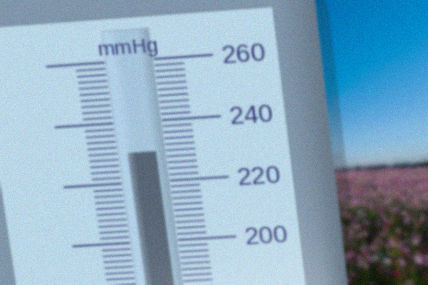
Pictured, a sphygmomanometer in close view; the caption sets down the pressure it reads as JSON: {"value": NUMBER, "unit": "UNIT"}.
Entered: {"value": 230, "unit": "mmHg"}
